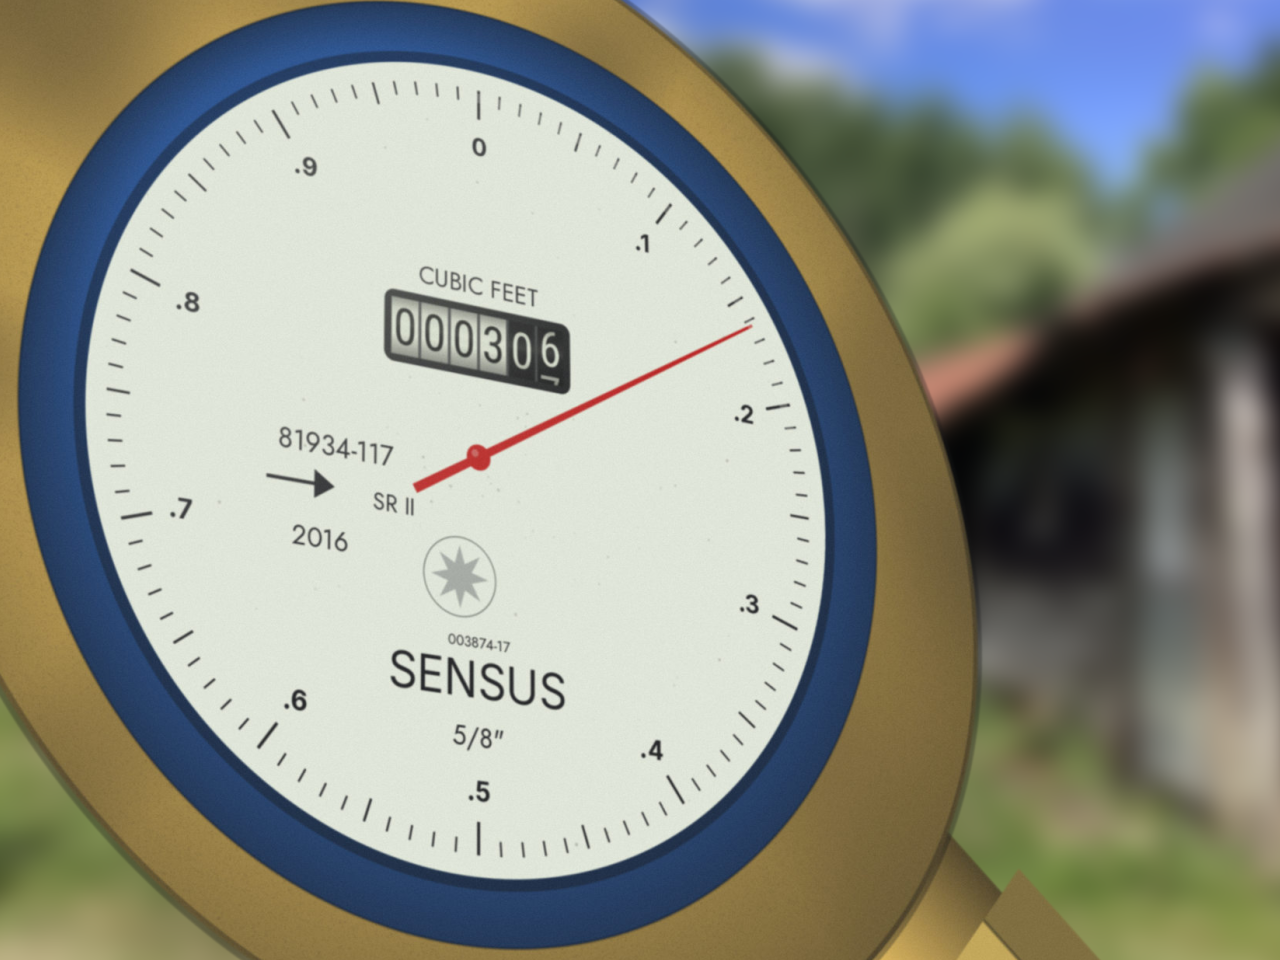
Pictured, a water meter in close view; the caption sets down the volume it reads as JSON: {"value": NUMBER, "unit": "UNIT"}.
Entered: {"value": 306.16, "unit": "ft³"}
